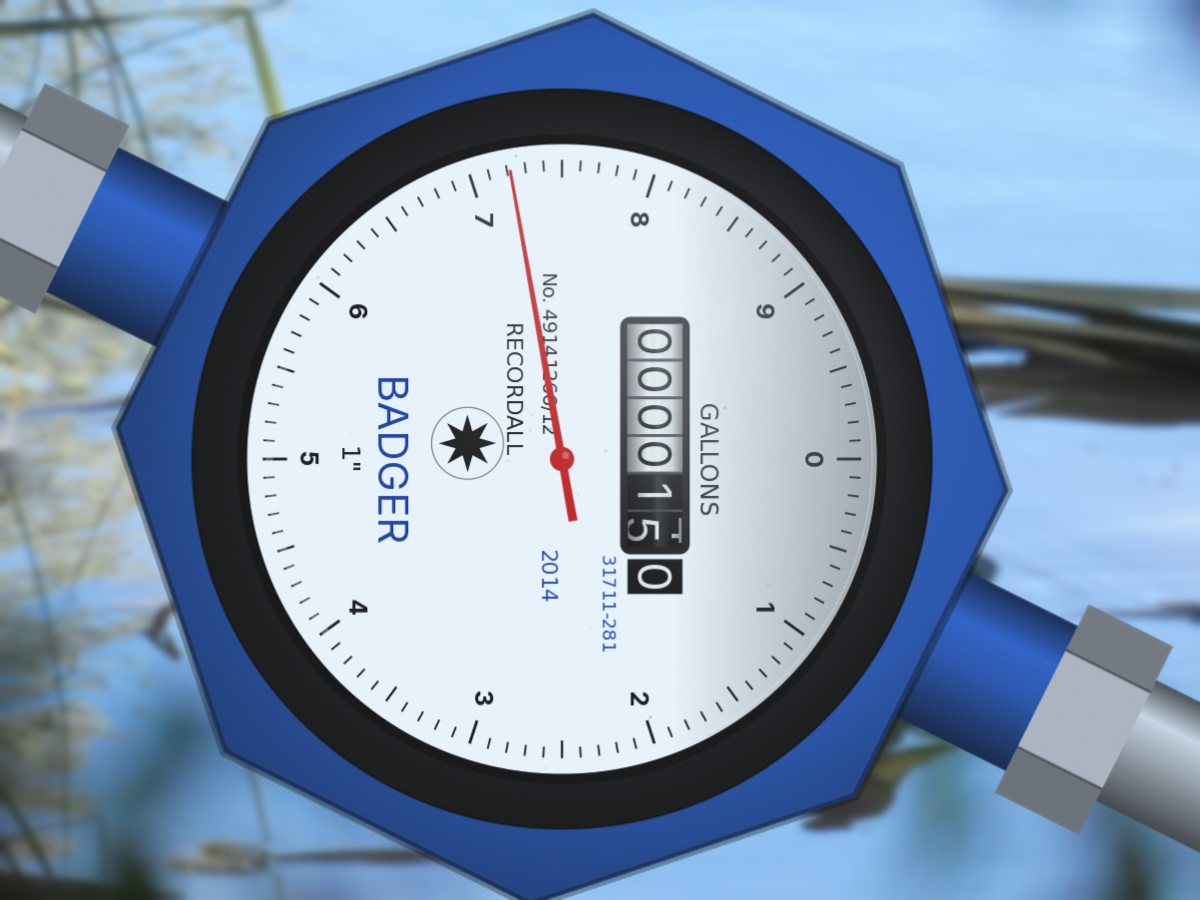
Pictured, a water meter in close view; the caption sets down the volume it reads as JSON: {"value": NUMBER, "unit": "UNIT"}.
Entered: {"value": 147.2, "unit": "gal"}
